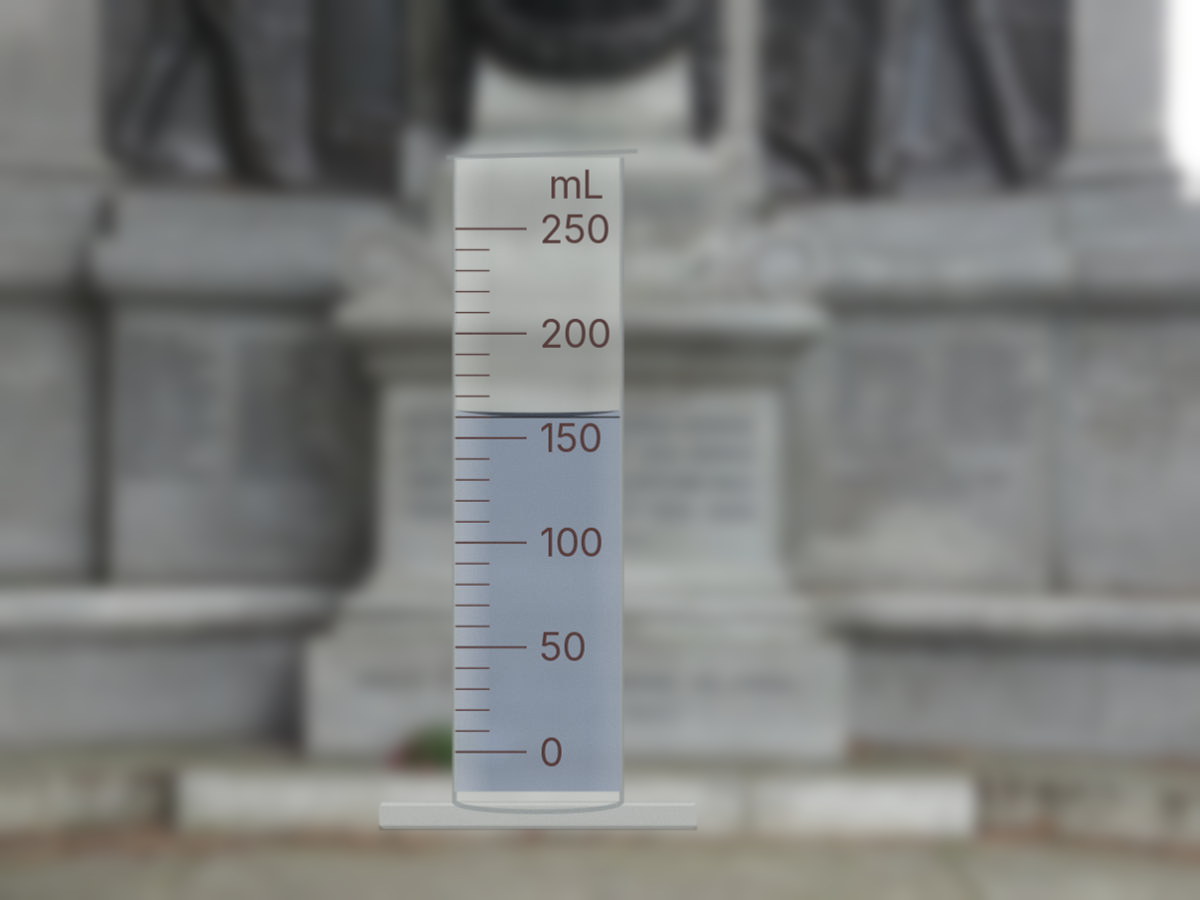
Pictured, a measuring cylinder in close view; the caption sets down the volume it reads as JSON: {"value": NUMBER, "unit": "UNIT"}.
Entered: {"value": 160, "unit": "mL"}
